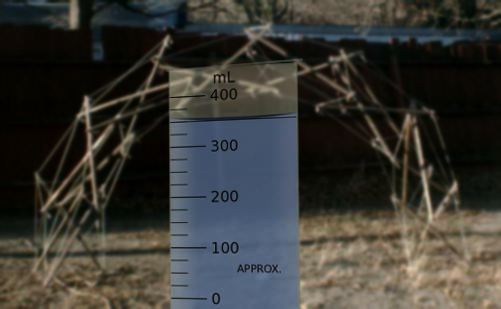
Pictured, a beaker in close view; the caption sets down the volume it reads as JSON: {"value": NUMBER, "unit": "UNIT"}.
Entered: {"value": 350, "unit": "mL"}
